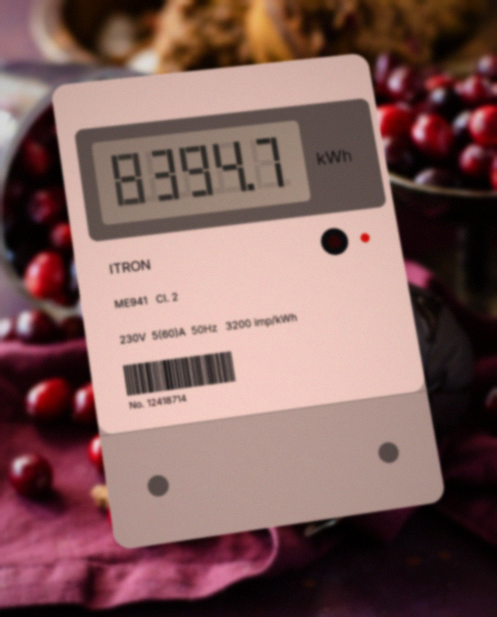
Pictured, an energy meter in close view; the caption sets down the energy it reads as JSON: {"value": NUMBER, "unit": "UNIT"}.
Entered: {"value": 8394.7, "unit": "kWh"}
